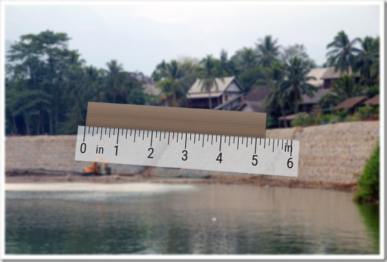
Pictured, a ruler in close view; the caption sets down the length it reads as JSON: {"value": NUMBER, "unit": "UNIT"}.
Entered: {"value": 5.25, "unit": "in"}
